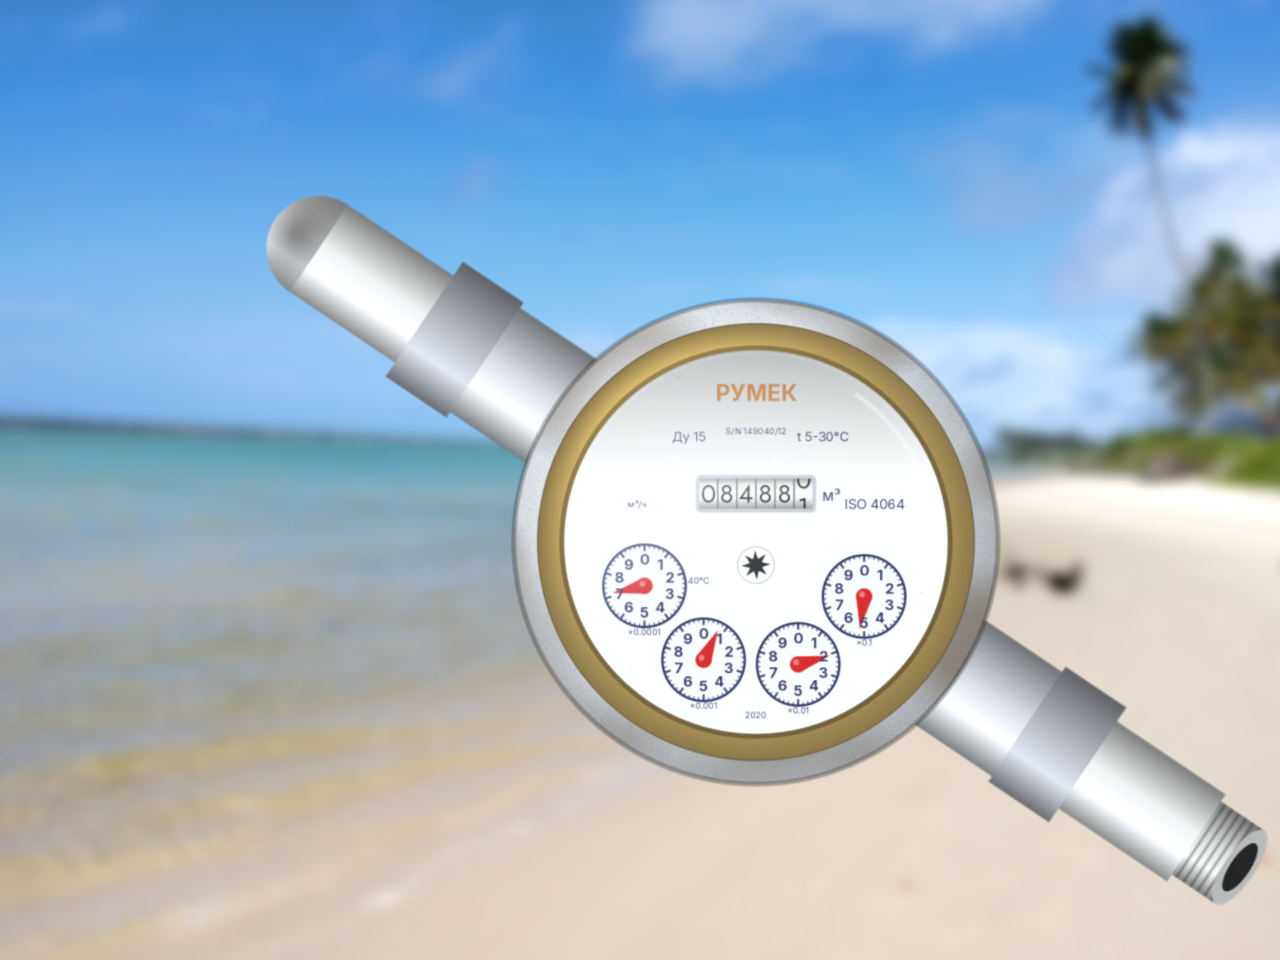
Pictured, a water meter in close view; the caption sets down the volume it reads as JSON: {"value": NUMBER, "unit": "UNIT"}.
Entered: {"value": 84880.5207, "unit": "m³"}
